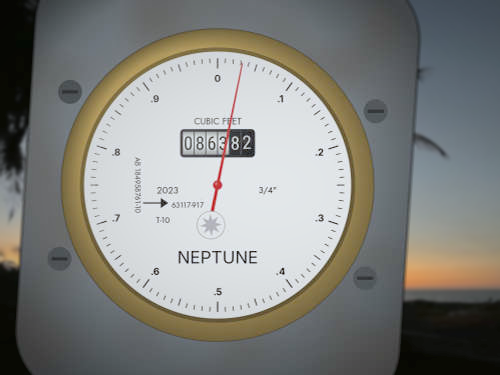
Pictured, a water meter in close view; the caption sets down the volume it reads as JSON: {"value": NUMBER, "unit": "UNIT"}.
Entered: {"value": 86382.03, "unit": "ft³"}
